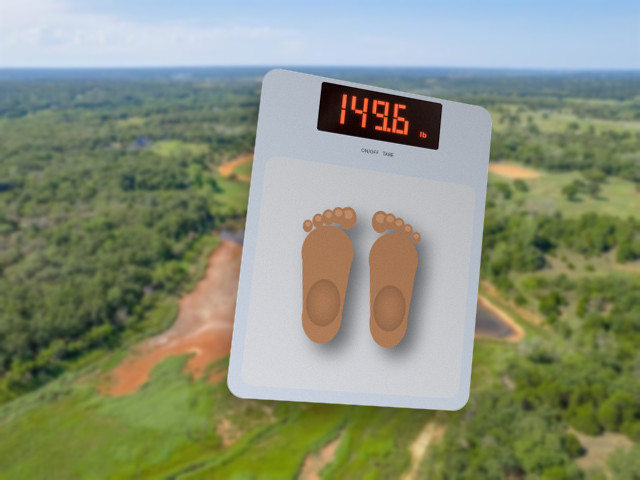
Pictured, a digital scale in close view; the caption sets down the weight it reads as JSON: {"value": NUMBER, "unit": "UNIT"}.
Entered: {"value": 149.6, "unit": "lb"}
